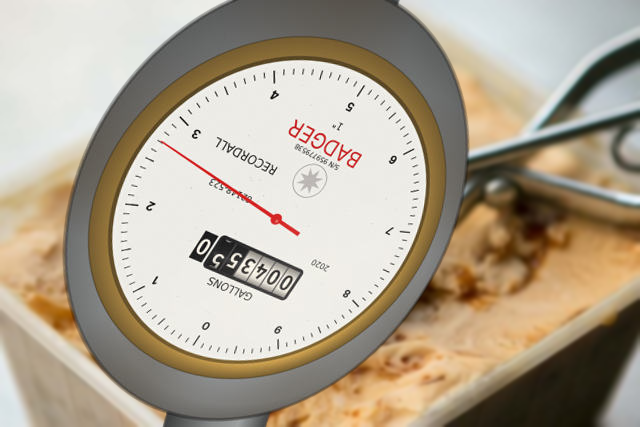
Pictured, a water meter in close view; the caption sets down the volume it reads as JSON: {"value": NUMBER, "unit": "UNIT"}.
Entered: {"value": 43552.7, "unit": "gal"}
